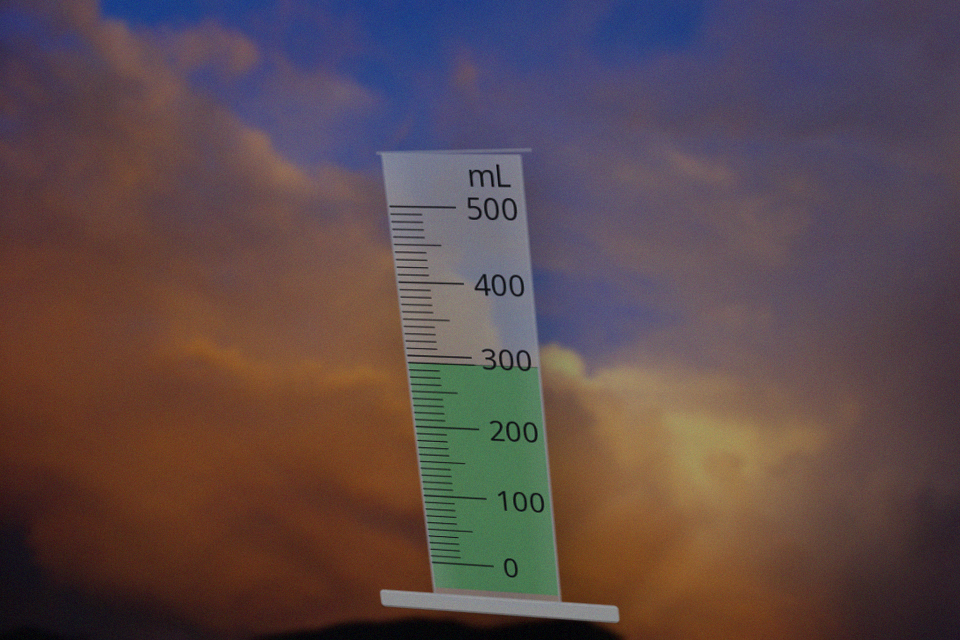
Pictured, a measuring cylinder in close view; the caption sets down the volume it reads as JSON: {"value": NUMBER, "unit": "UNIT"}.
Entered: {"value": 290, "unit": "mL"}
